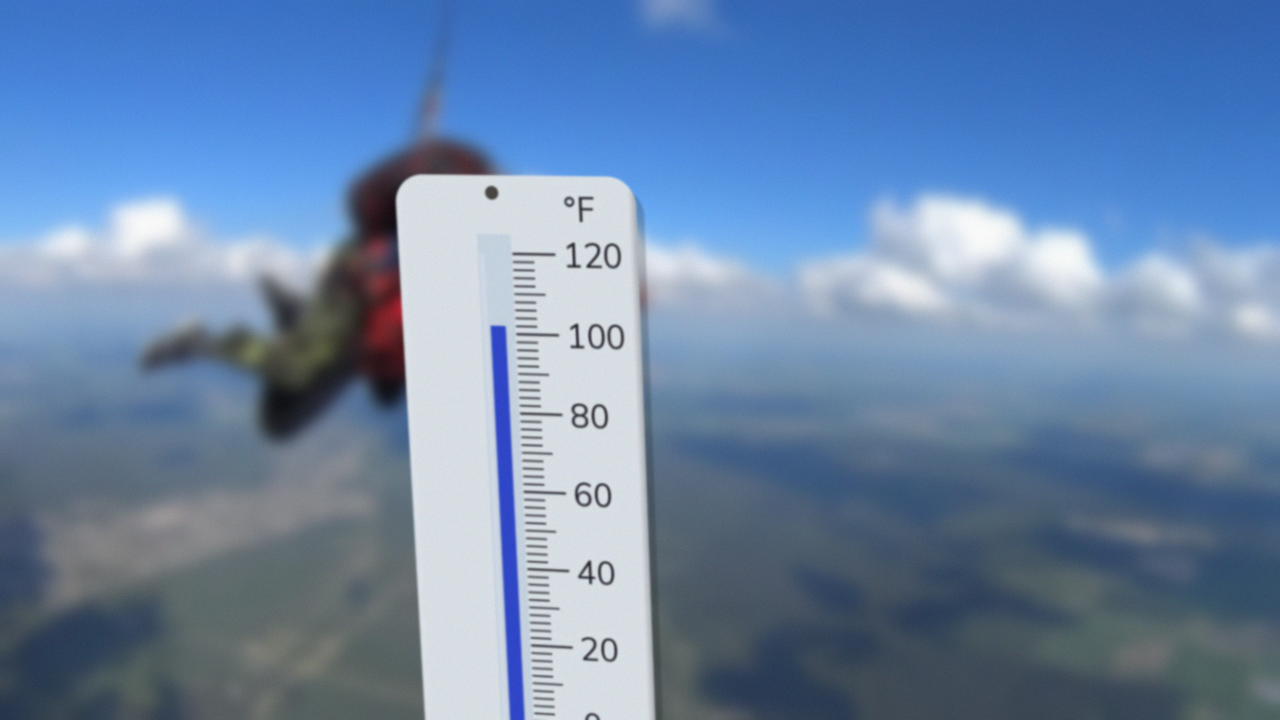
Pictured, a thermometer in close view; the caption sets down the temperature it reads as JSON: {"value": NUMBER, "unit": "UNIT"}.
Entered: {"value": 102, "unit": "°F"}
